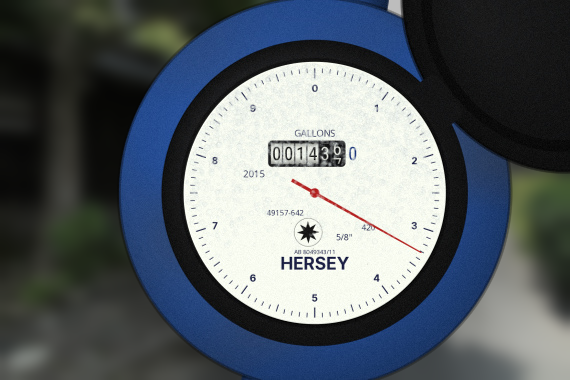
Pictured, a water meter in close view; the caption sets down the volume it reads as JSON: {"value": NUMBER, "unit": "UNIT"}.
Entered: {"value": 14363.3, "unit": "gal"}
